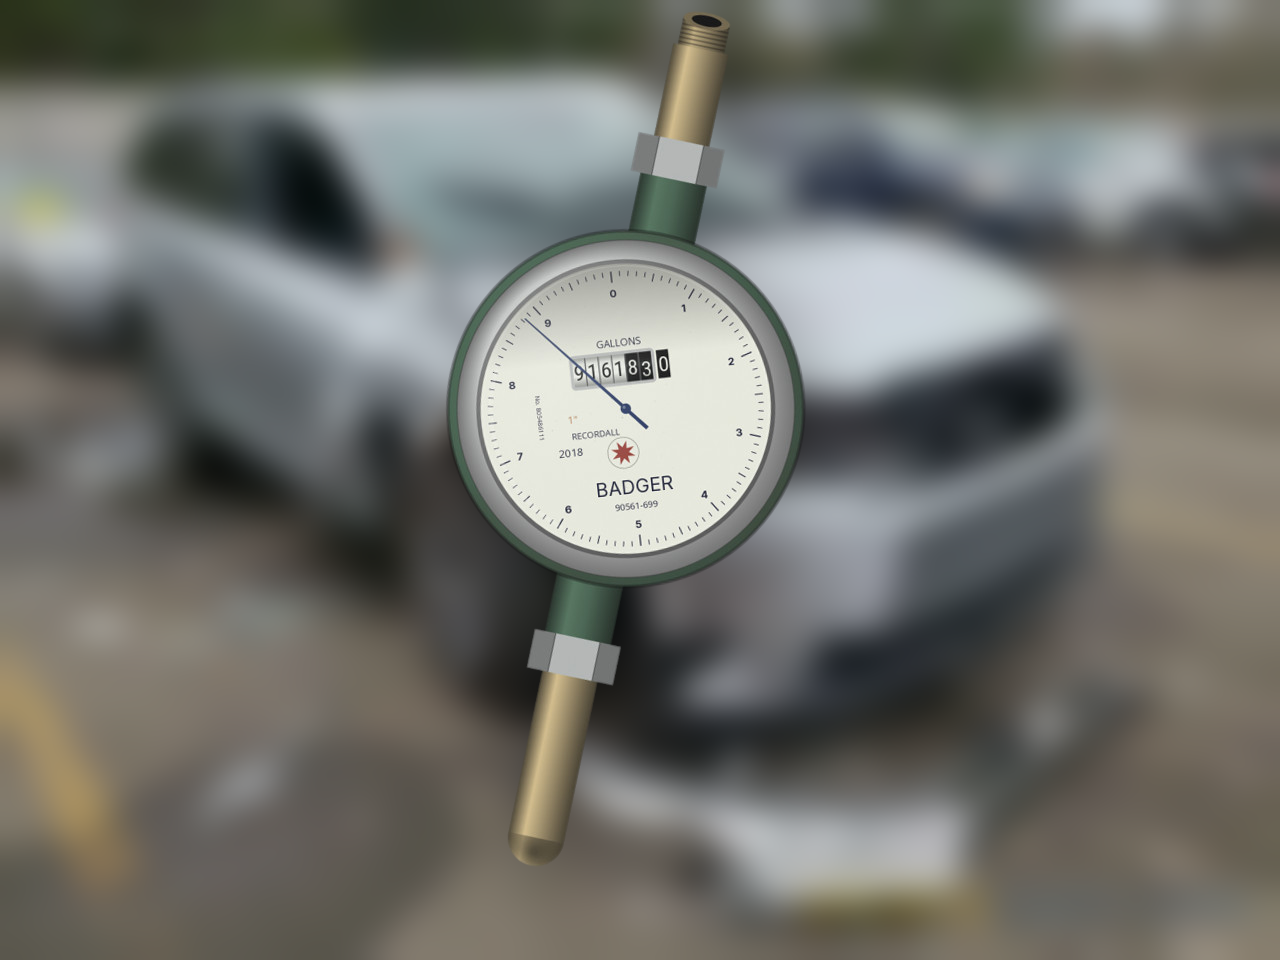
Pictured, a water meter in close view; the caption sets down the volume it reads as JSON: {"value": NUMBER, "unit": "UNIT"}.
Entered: {"value": 9161828.8, "unit": "gal"}
